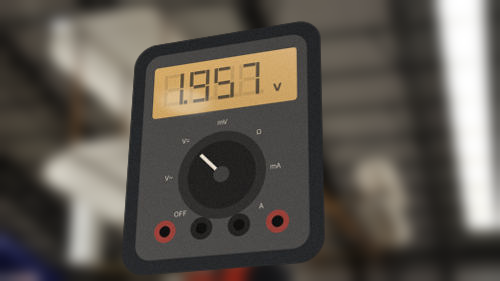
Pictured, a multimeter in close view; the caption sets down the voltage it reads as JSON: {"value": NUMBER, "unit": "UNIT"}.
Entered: {"value": 1.957, "unit": "V"}
